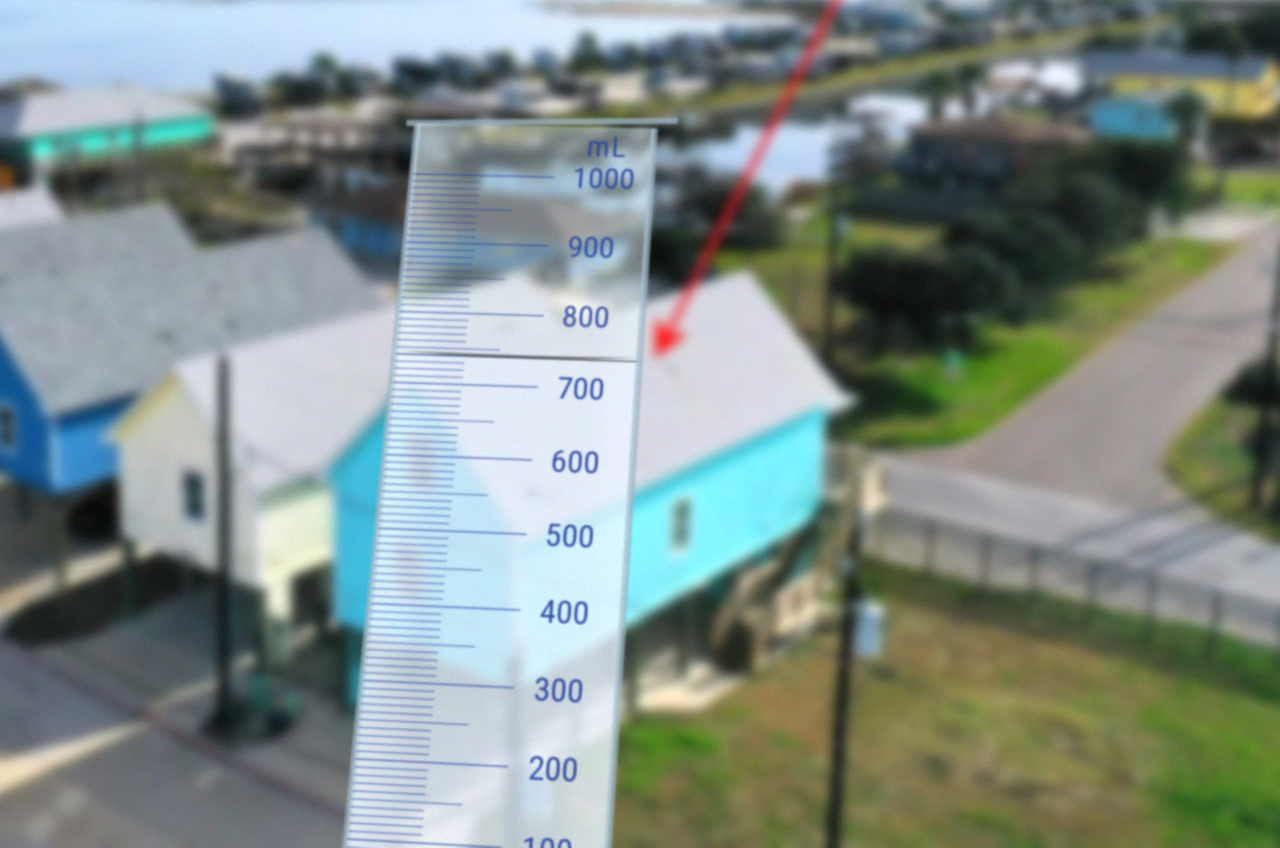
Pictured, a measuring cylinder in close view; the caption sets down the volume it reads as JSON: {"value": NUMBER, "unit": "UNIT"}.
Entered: {"value": 740, "unit": "mL"}
